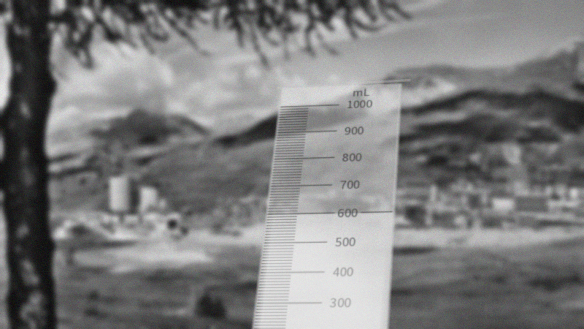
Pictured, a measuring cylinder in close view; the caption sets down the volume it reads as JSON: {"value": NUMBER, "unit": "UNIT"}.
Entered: {"value": 600, "unit": "mL"}
